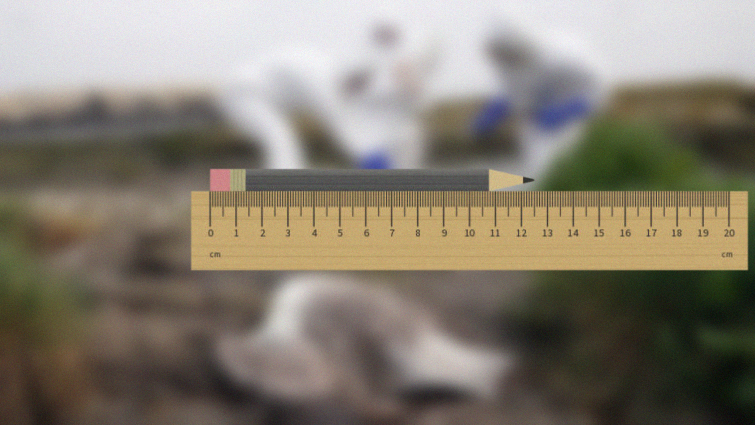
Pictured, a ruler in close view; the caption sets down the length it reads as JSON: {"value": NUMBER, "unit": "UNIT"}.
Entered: {"value": 12.5, "unit": "cm"}
